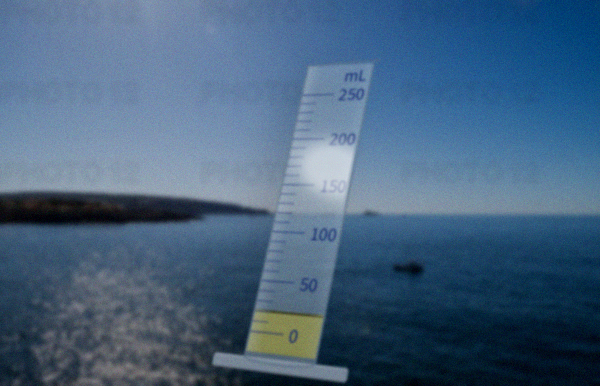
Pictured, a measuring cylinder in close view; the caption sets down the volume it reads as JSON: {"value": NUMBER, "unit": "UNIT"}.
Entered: {"value": 20, "unit": "mL"}
